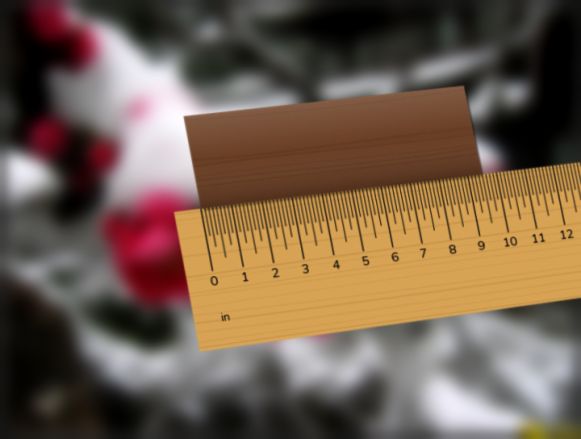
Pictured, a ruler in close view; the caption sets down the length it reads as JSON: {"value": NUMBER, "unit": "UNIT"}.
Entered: {"value": 9.5, "unit": "in"}
